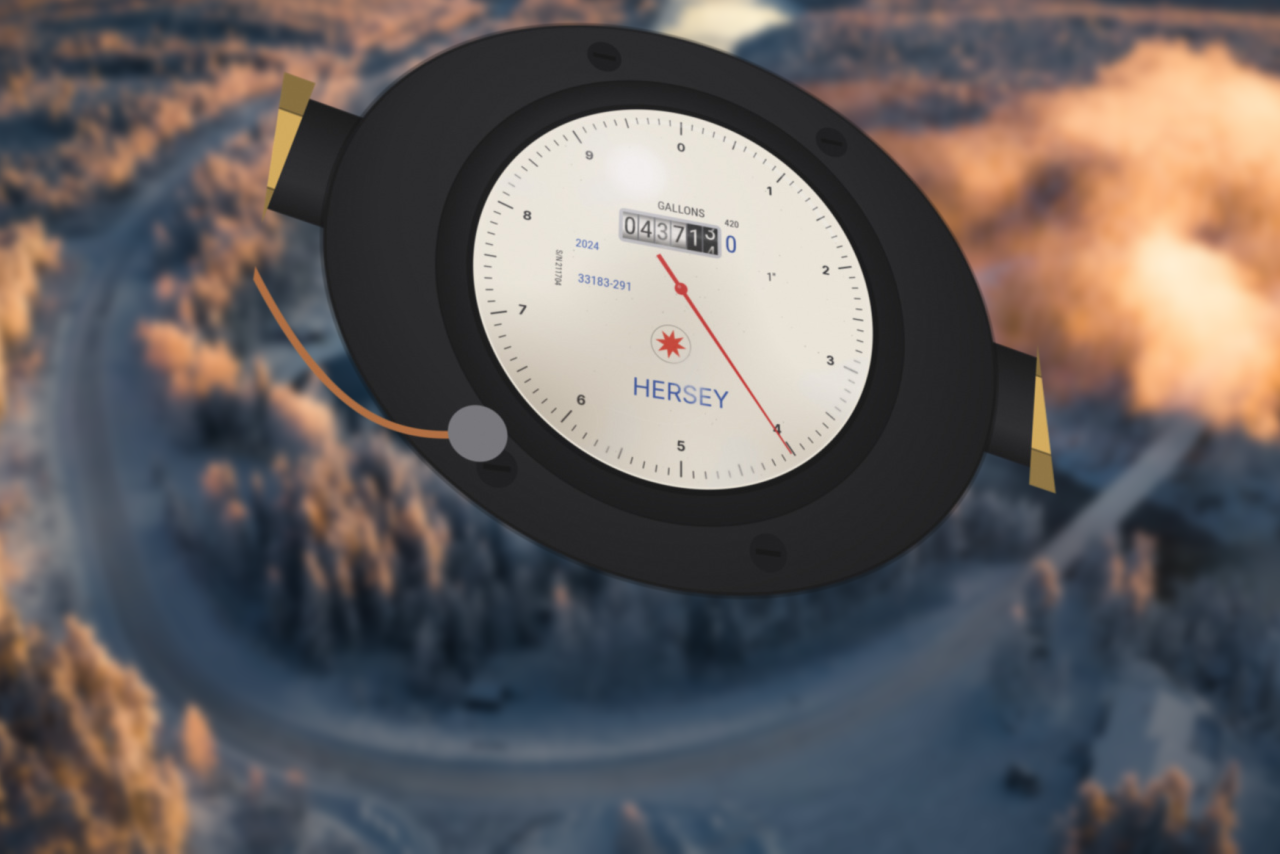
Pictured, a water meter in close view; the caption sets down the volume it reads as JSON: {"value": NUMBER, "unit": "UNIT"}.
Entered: {"value": 437134.0, "unit": "gal"}
